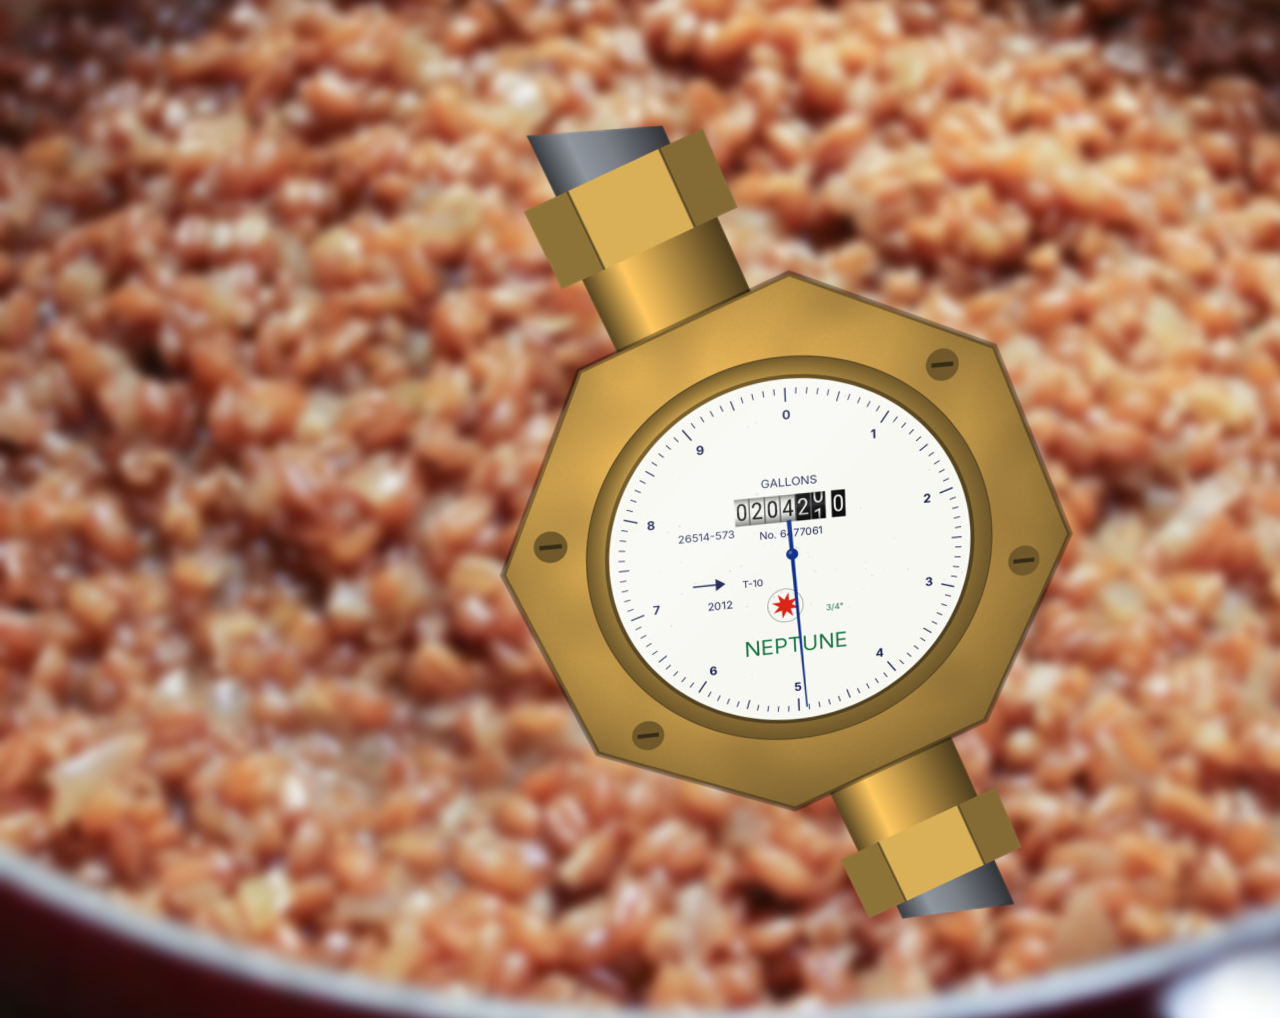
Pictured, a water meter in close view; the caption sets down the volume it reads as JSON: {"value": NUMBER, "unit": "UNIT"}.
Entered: {"value": 204204.9, "unit": "gal"}
